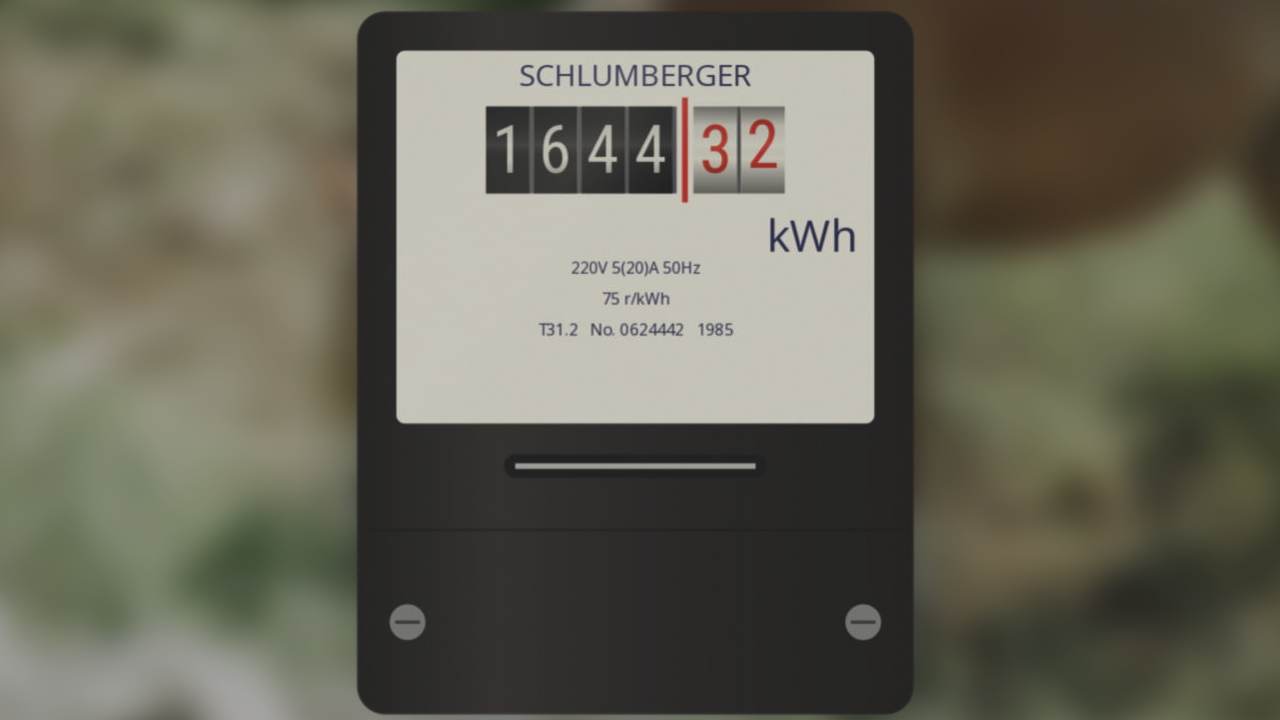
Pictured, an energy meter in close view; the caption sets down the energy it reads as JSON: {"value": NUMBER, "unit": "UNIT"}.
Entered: {"value": 1644.32, "unit": "kWh"}
